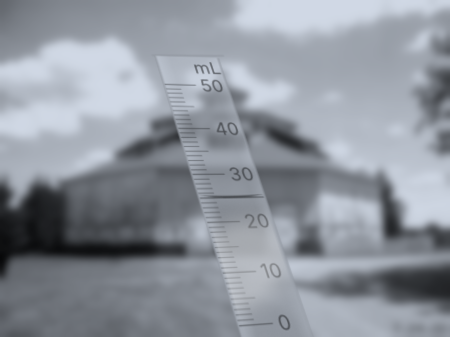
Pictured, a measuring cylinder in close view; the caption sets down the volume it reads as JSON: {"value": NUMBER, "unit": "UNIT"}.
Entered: {"value": 25, "unit": "mL"}
